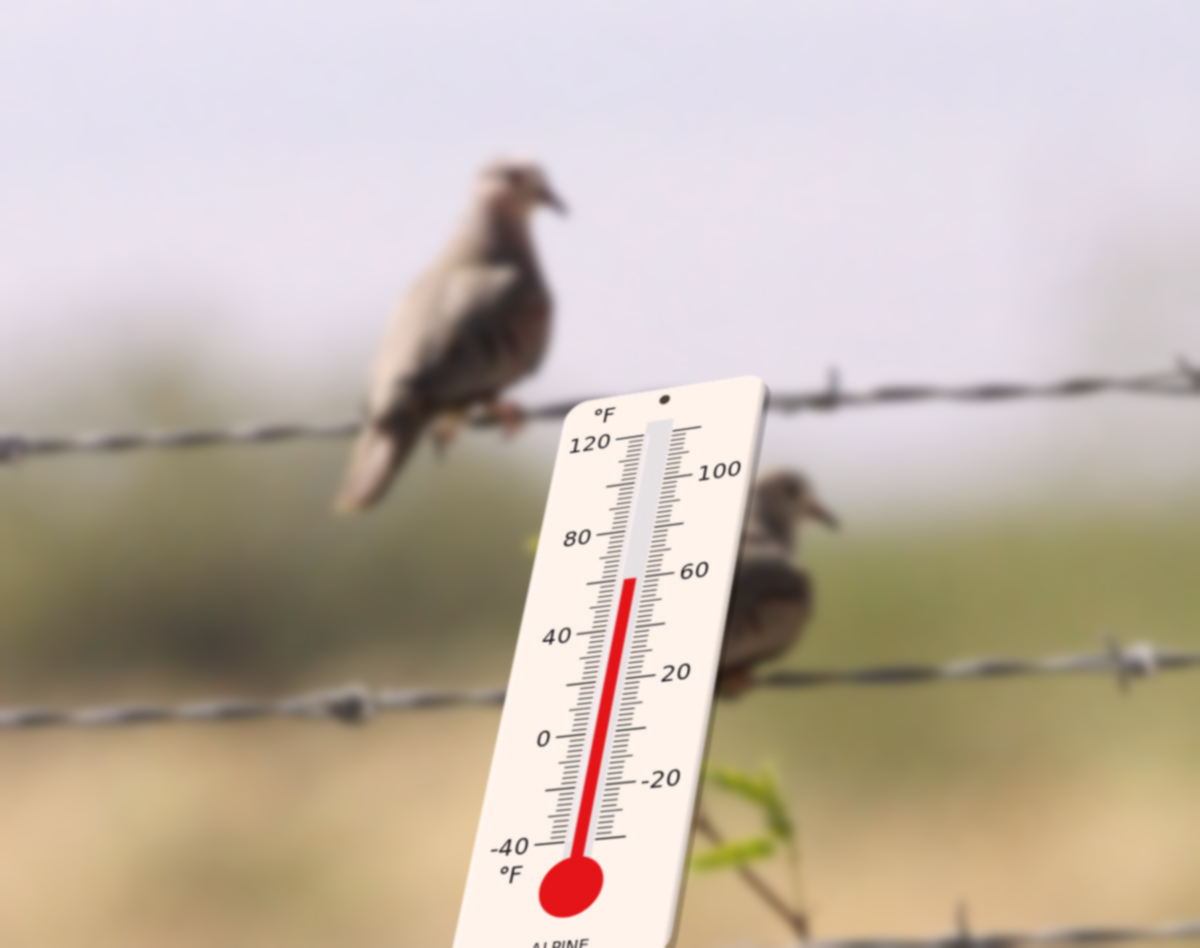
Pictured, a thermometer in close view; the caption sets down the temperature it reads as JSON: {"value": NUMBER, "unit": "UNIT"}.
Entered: {"value": 60, "unit": "°F"}
